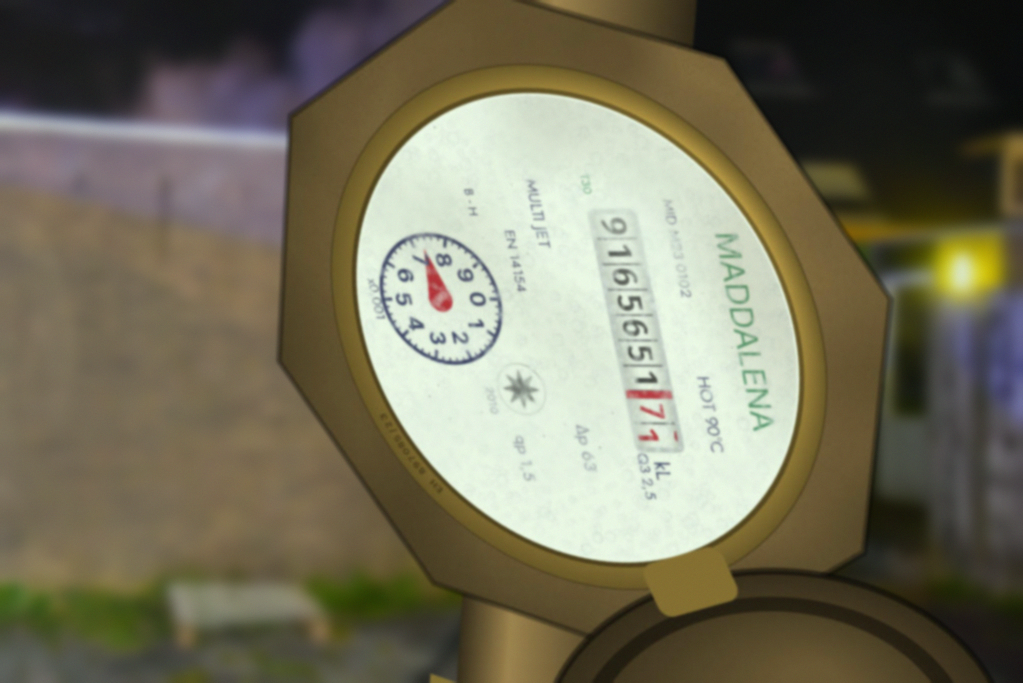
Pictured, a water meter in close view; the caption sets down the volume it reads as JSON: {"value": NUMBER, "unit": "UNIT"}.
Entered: {"value": 9165651.707, "unit": "kL"}
